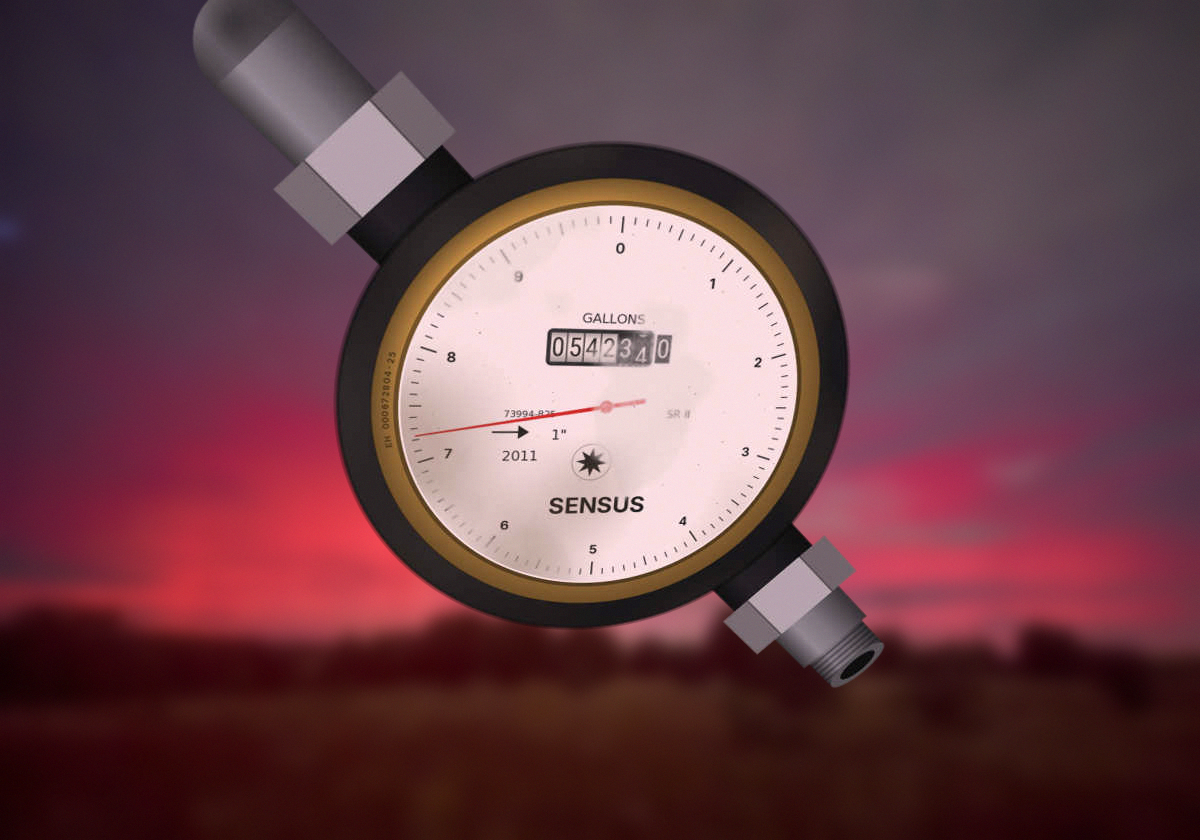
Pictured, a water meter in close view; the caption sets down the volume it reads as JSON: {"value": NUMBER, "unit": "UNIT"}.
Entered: {"value": 542337.2, "unit": "gal"}
